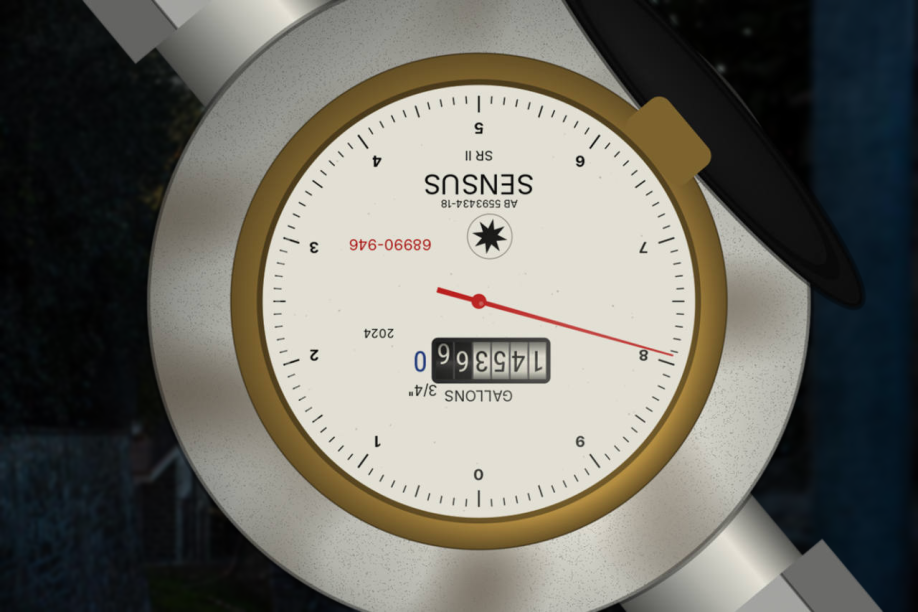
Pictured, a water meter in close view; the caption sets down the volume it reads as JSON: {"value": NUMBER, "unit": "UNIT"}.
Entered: {"value": 1453657.9, "unit": "gal"}
